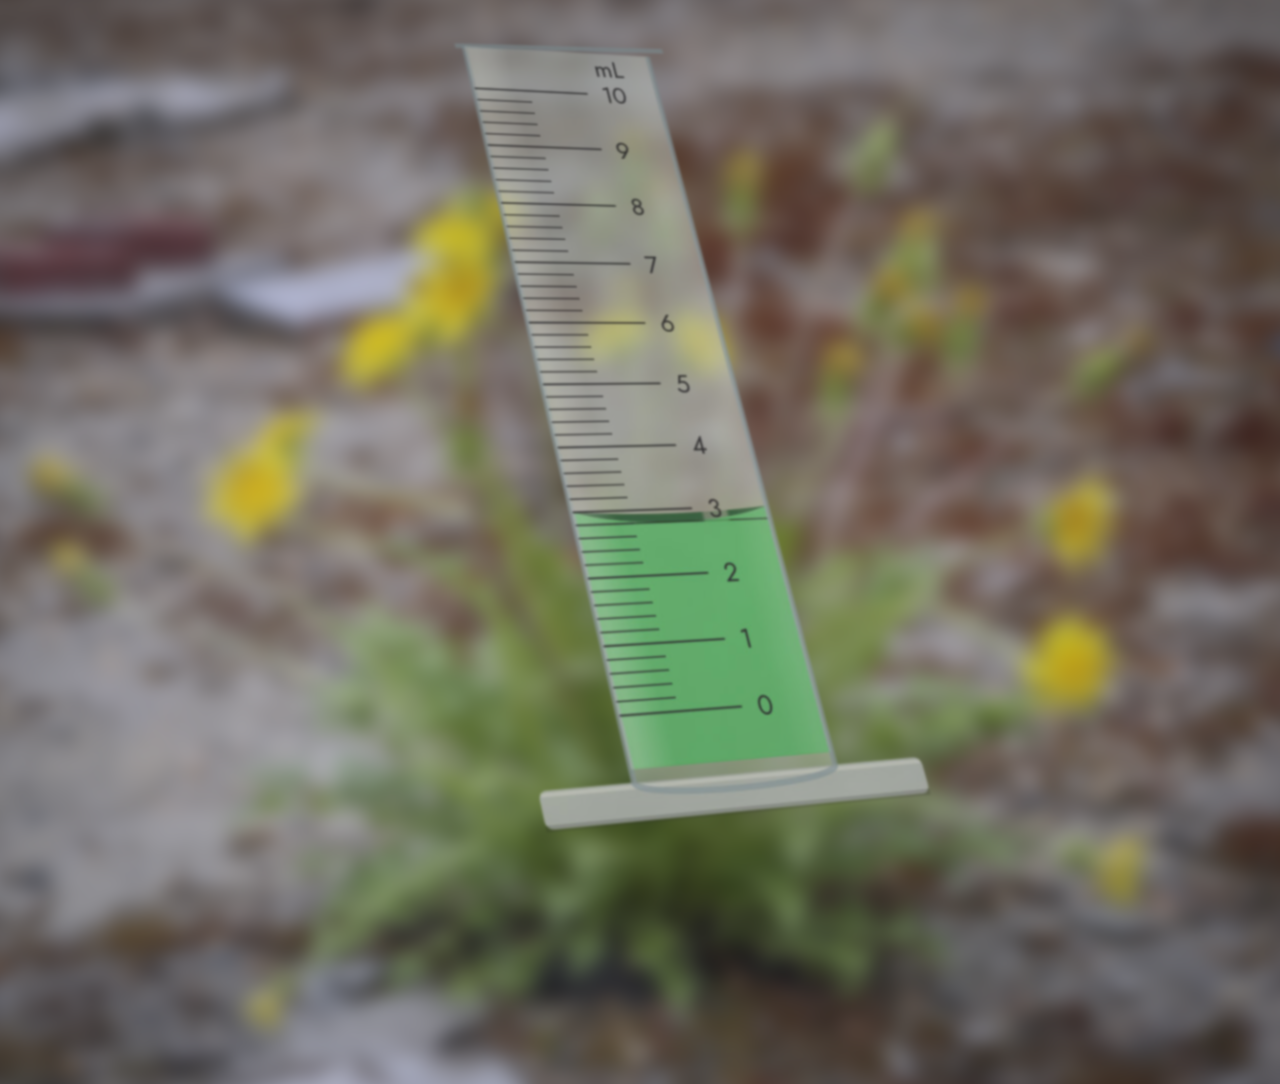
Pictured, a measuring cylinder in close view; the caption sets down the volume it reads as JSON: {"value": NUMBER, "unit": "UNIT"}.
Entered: {"value": 2.8, "unit": "mL"}
